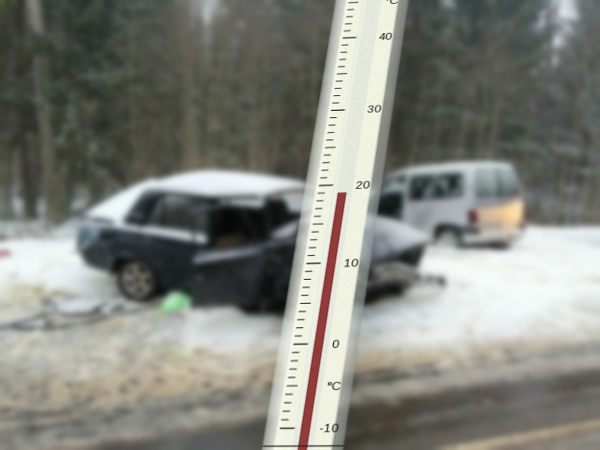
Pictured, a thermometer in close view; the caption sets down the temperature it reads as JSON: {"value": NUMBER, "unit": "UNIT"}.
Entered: {"value": 19, "unit": "°C"}
